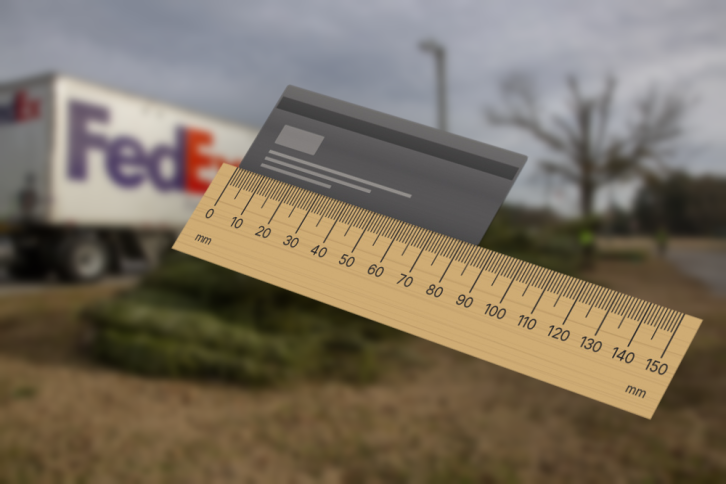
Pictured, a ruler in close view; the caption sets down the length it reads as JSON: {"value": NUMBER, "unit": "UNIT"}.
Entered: {"value": 85, "unit": "mm"}
